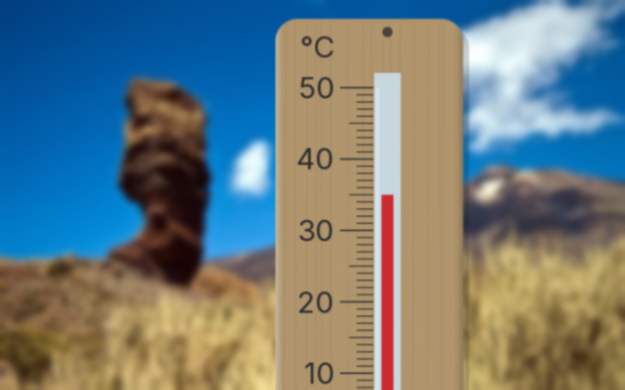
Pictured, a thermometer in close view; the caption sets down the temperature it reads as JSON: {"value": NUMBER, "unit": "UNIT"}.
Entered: {"value": 35, "unit": "°C"}
